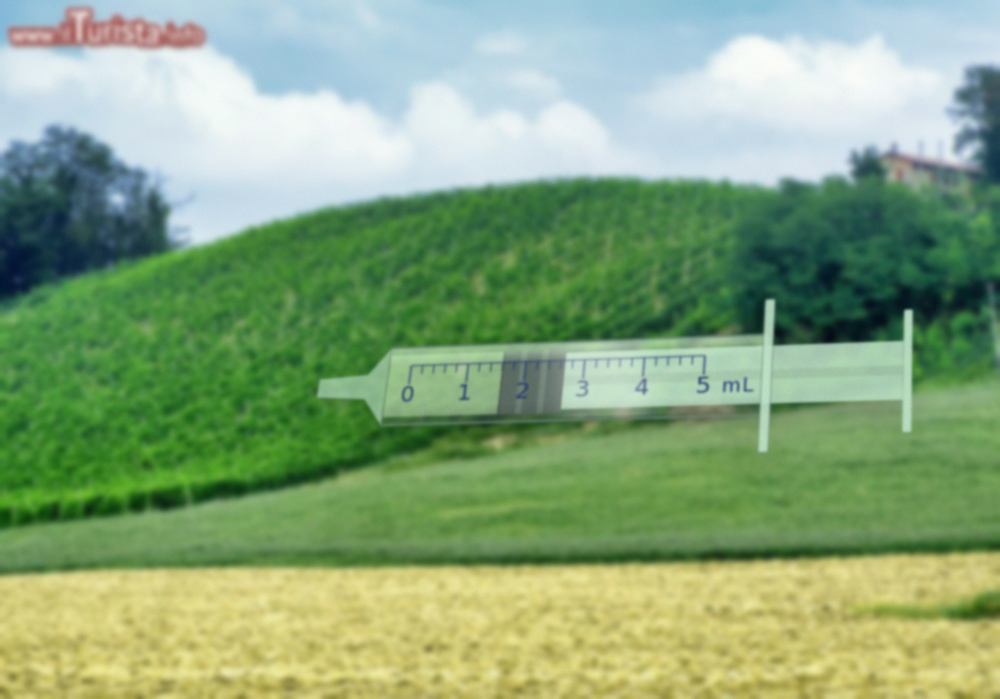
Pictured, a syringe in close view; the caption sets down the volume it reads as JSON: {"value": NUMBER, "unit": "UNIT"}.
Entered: {"value": 1.6, "unit": "mL"}
